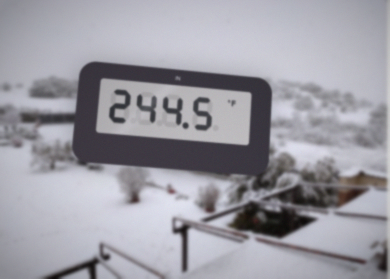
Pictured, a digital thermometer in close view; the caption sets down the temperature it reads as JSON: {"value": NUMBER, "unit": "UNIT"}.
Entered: {"value": 244.5, "unit": "°F"}
